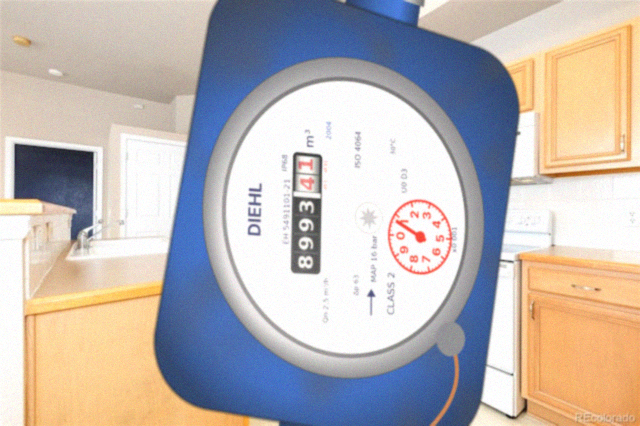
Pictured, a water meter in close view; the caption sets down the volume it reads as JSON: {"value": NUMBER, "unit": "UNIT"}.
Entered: {"value": 8993.410, "unit": "m³"}
